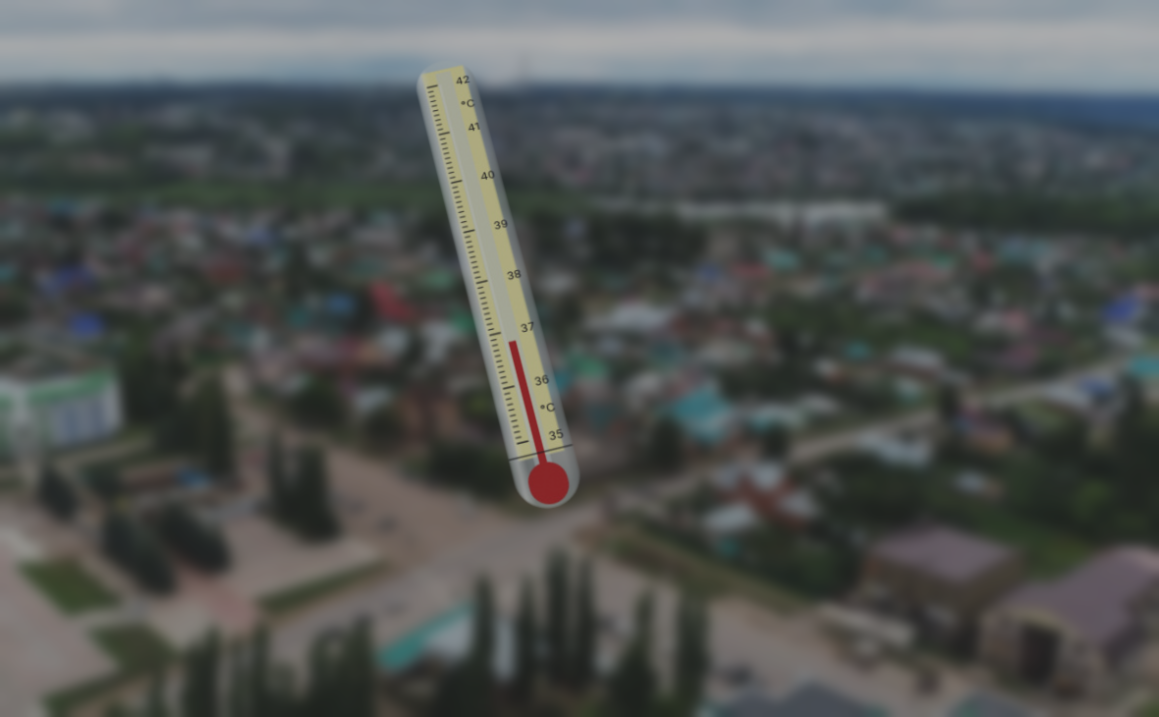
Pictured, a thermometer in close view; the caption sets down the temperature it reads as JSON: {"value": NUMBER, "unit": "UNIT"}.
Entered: {"value": 36.8, "unit": "°C"}
